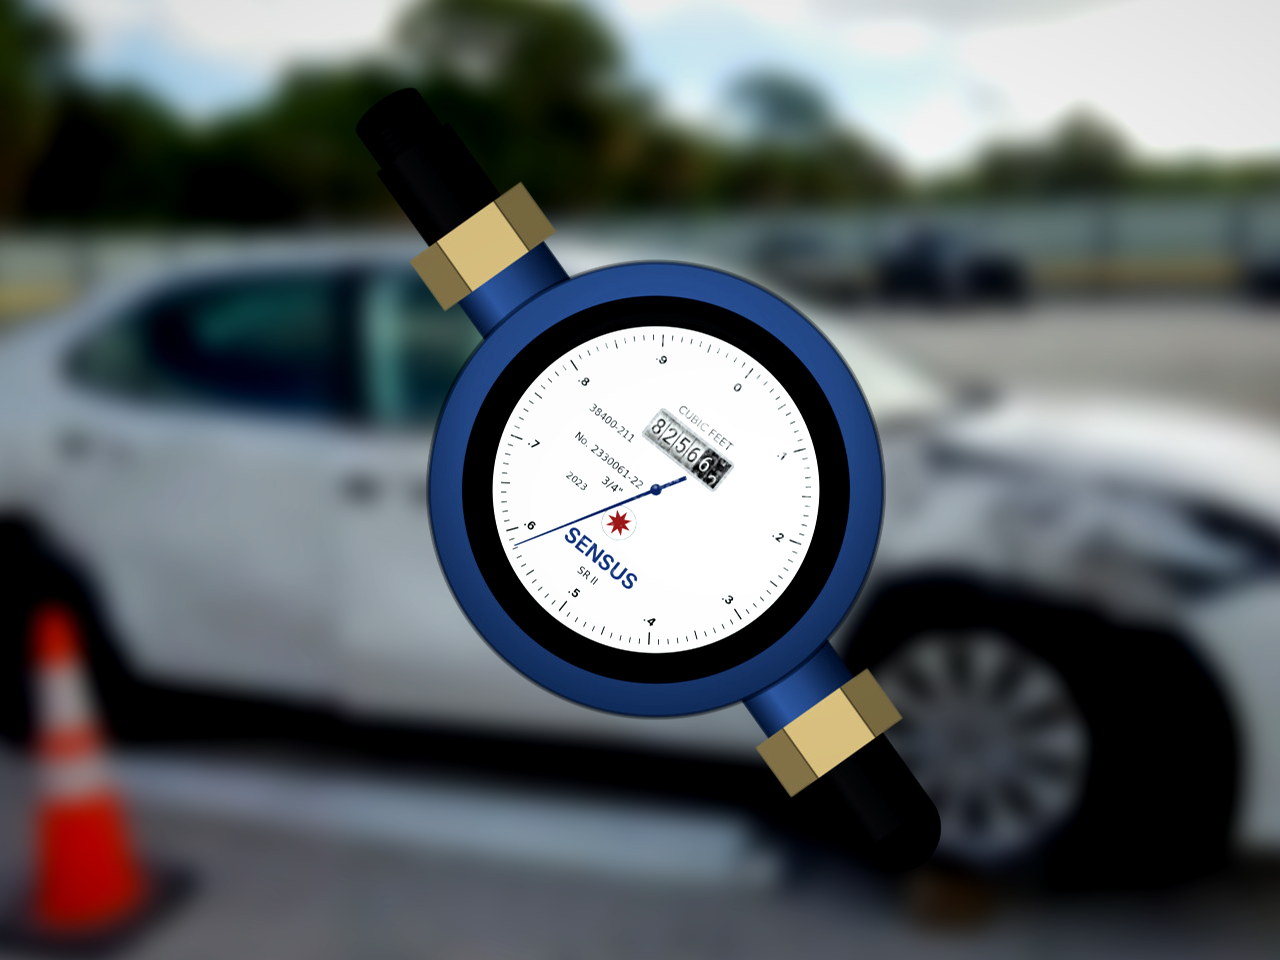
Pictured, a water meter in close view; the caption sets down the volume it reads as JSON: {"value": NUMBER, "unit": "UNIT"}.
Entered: {"value": 825661.58, "unit": "ft³"}
